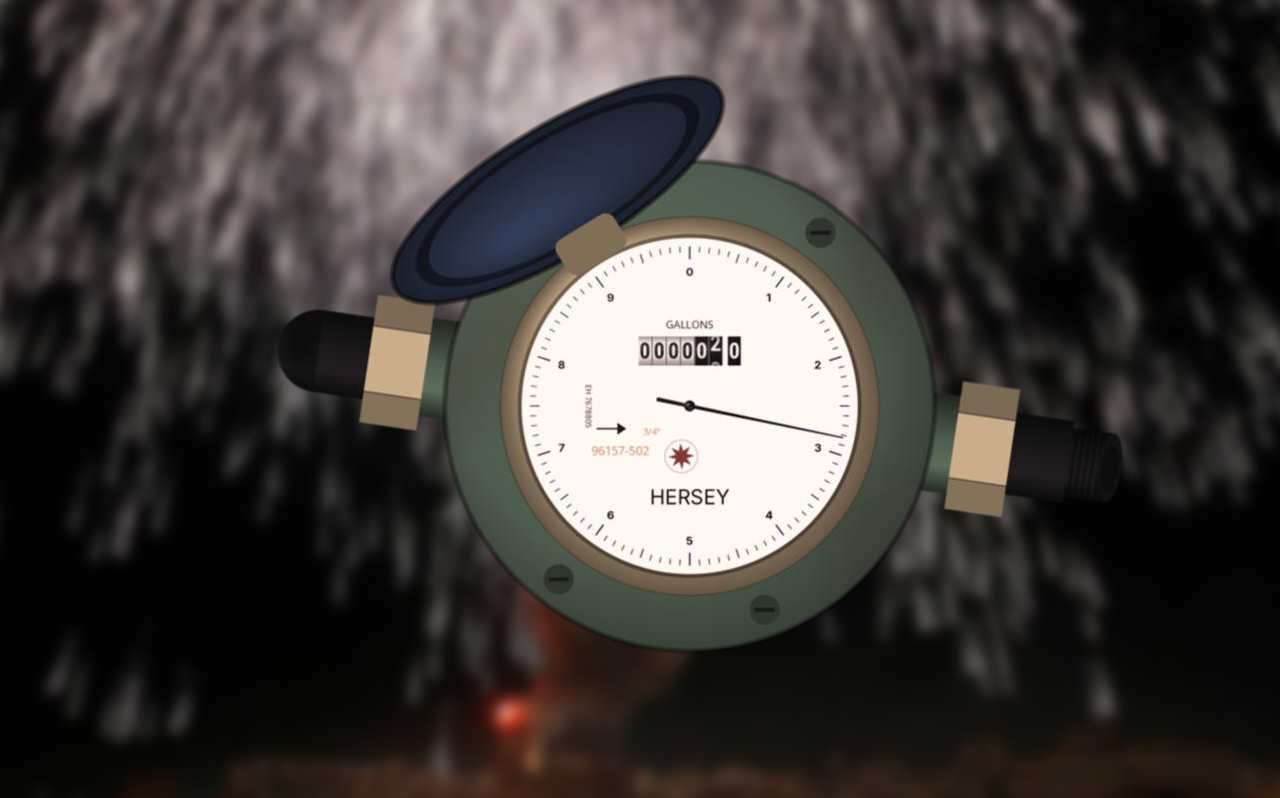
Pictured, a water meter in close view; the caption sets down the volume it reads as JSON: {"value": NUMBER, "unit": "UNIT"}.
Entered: {"value": 22.8, "unit": "gal"}
